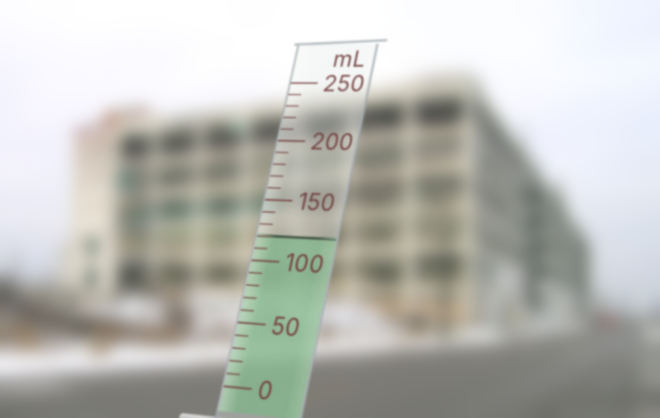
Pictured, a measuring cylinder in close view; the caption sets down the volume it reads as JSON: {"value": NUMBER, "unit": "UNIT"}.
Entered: {"value": 120, "unit": "mL"}
